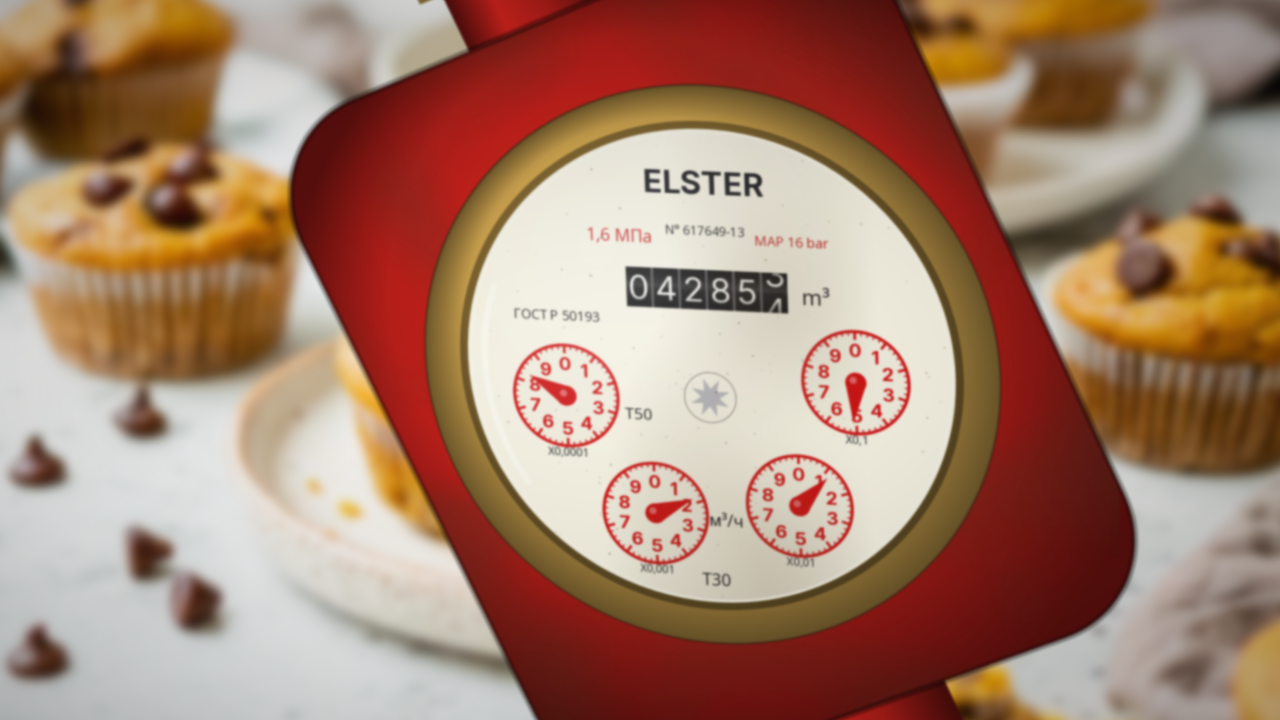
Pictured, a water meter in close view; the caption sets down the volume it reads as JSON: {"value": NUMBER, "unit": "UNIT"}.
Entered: {"value": 42853.5118, "unit": "m³"}
